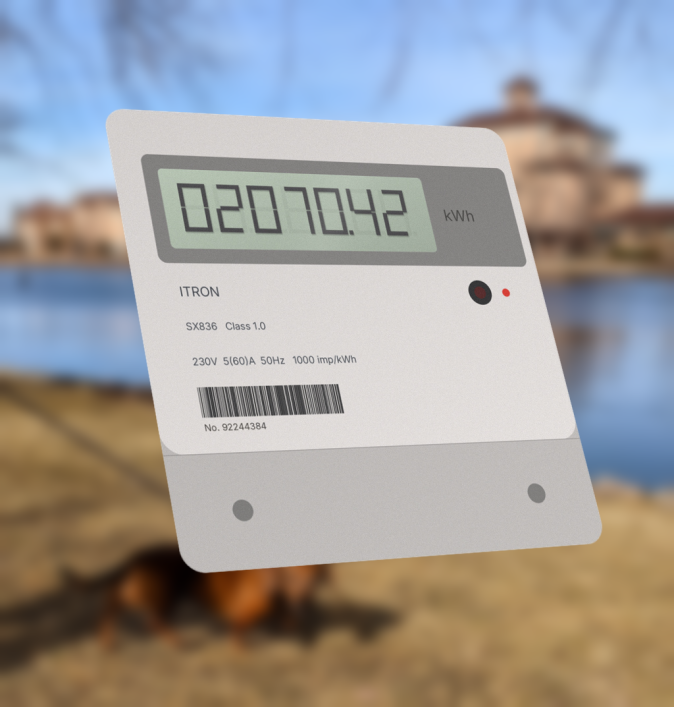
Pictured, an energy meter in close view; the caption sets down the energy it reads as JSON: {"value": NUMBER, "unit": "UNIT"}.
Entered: {"value": 2070.42, "unit": "kWh"}
